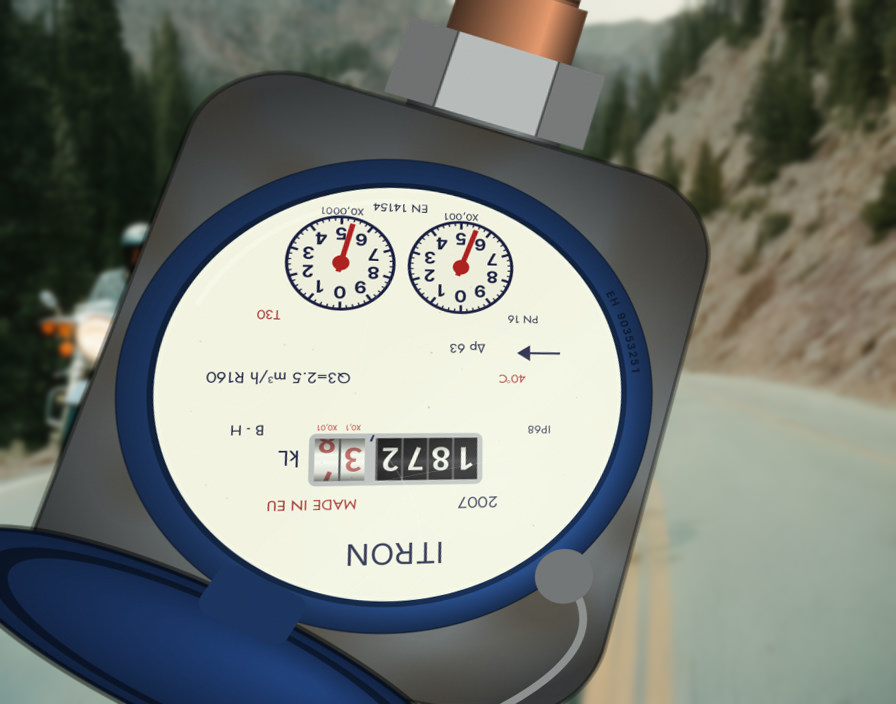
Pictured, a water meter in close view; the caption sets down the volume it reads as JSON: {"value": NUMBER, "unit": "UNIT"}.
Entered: {"value": 1872.3755, "unit": "kL"}
